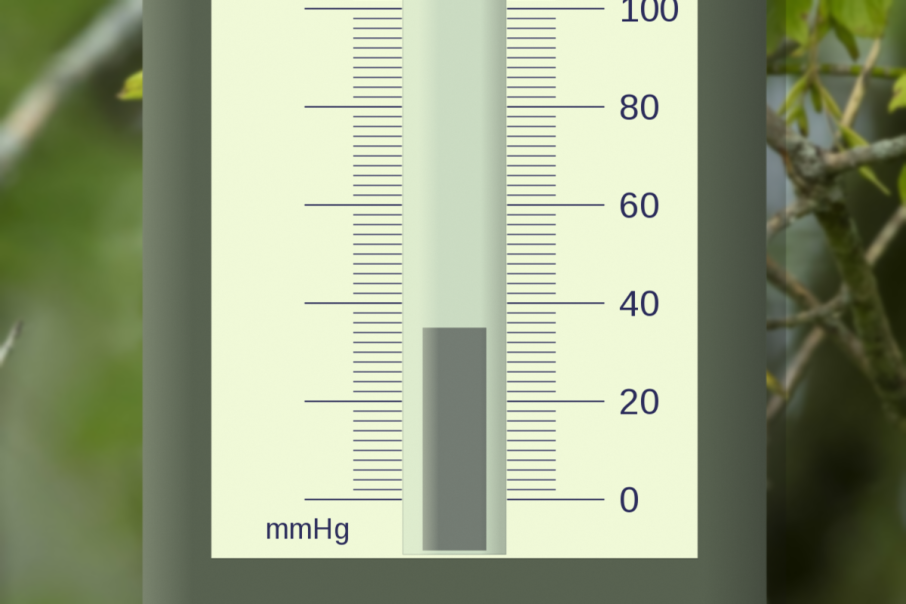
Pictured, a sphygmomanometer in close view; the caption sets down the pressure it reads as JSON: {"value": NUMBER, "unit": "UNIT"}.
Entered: {"value": 35, "unit": "mmHg"}
